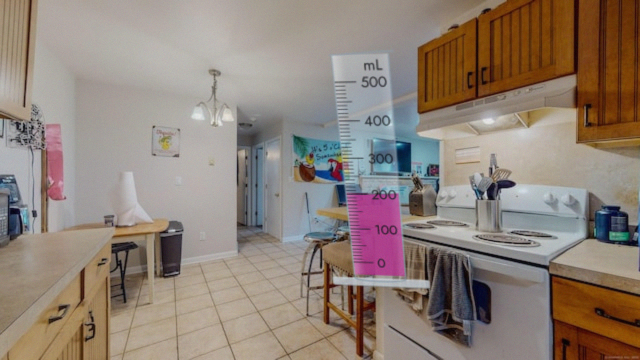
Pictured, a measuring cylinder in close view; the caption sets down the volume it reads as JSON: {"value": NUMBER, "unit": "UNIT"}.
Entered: {"value": 200, "unit": "mL"}
